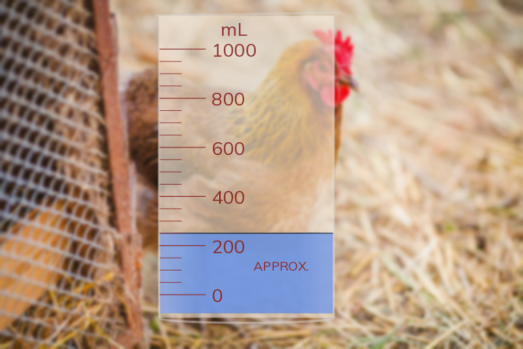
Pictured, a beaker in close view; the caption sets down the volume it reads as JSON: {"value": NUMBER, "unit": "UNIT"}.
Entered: {"value": 250, "unit": "mL"}
